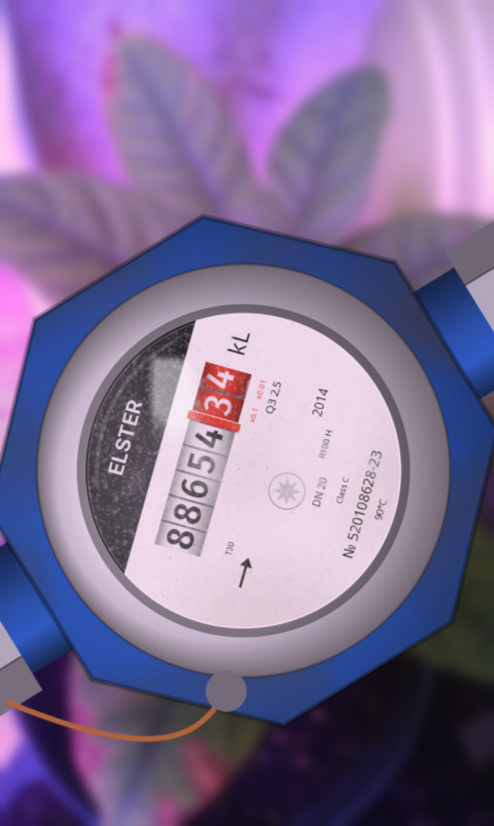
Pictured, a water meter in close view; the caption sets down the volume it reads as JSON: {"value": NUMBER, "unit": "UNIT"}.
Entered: {"value": 88654.34, "unit": "kL"}
